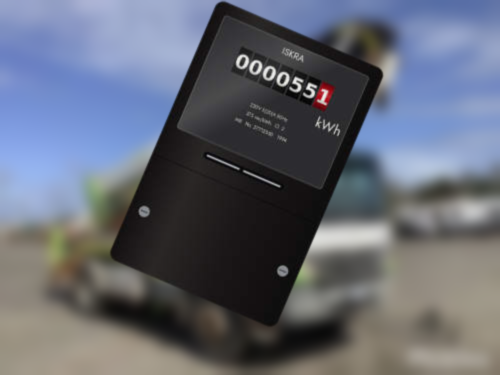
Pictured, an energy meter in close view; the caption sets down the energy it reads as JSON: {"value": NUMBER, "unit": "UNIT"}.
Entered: {"value": 55.1, "unit": "kWh"}
